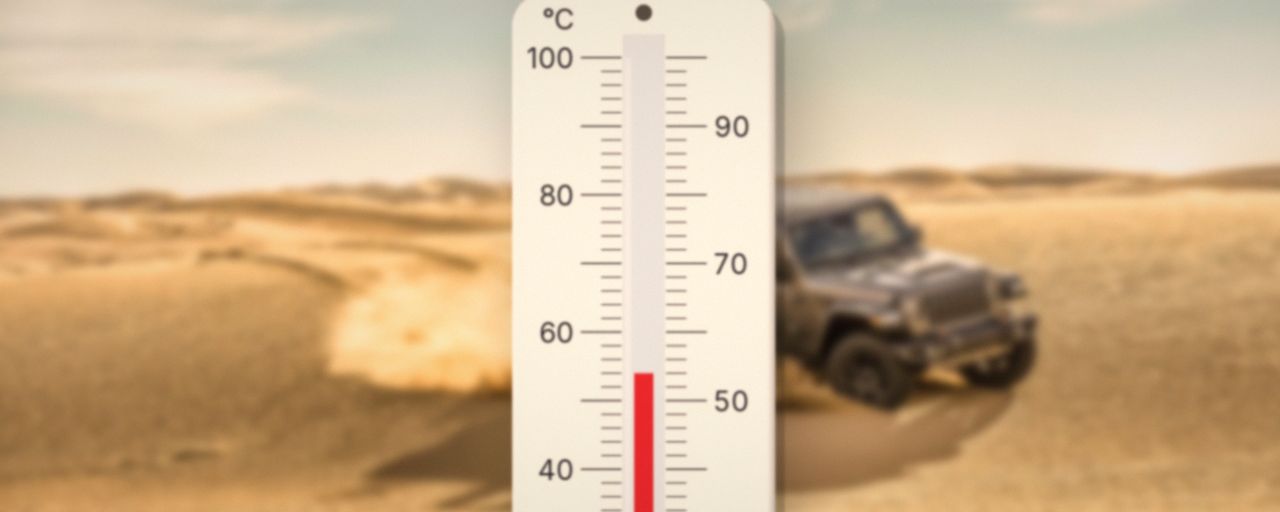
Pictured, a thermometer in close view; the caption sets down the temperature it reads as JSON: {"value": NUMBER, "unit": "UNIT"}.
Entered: {"value": 54, "unit": "°C"}
